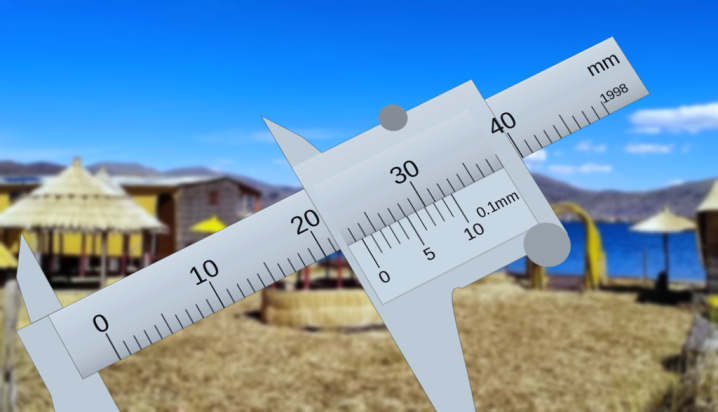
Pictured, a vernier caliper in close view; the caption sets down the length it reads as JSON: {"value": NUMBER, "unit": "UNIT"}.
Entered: {"value": 23.6, "unit": "mm"}
